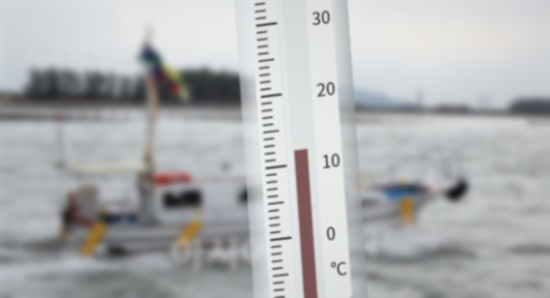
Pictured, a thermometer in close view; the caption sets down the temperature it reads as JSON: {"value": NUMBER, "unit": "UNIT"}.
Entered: {"value": 12, "unit": "°C"}
